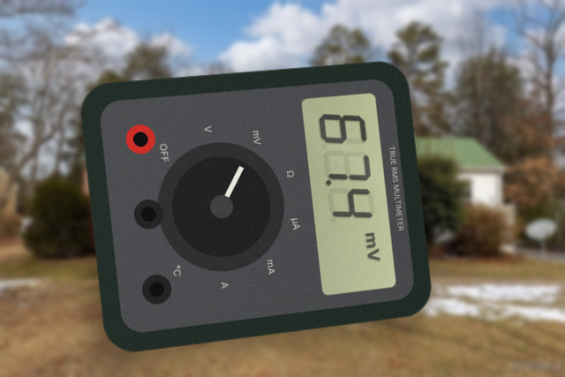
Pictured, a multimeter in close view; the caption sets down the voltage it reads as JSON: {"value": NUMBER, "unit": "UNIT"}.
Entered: {"value": 67.4, "unit": "mV"}
